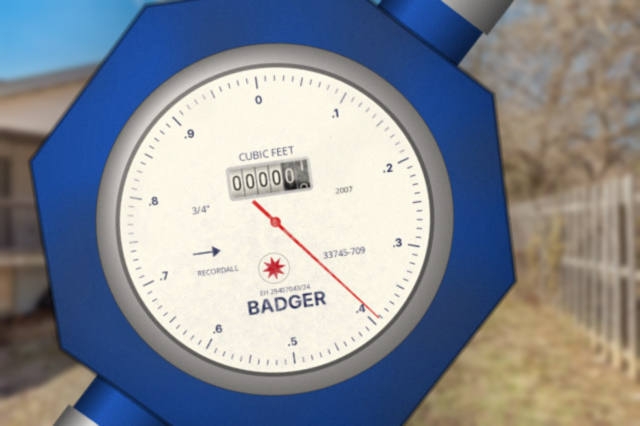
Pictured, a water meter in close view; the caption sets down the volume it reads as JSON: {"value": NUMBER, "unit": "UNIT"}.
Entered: {"value": 1.39, "unit": "ft³"}
